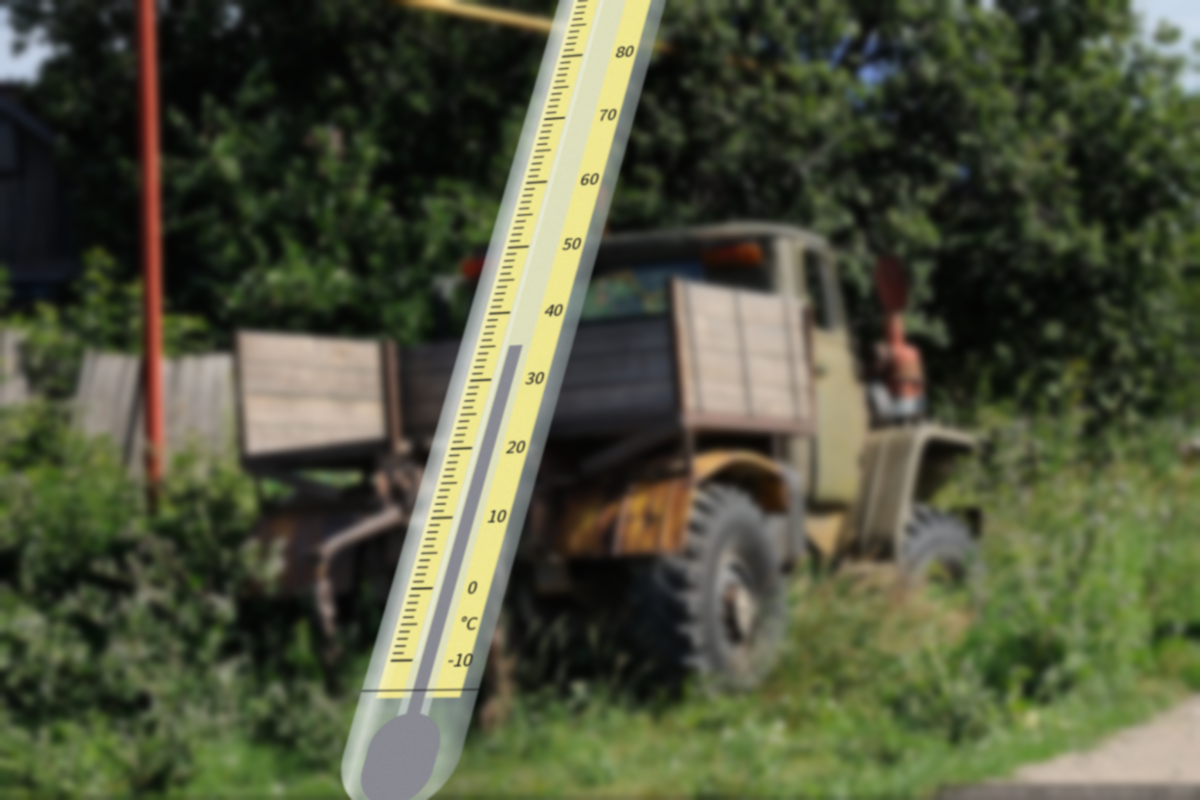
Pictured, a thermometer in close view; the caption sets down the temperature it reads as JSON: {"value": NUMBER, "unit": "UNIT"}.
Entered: {"value": 35, "unit": "°C"}
